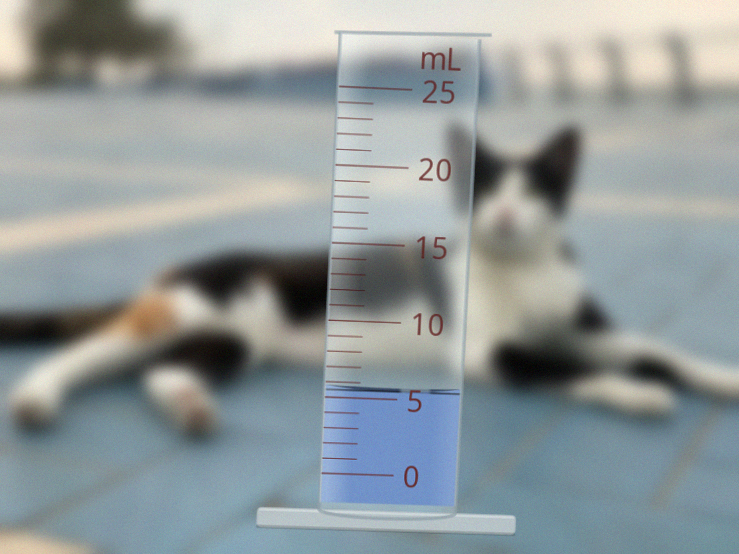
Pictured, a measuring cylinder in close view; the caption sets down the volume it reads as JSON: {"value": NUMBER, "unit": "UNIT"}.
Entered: {"value": 5.5, "unit": "mL"}
